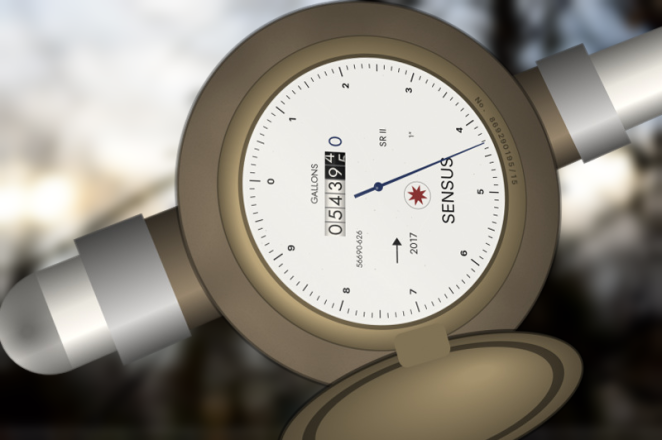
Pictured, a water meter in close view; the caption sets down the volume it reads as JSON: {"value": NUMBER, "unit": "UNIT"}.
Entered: {"value": 543944.3, "unit": "gal"}
